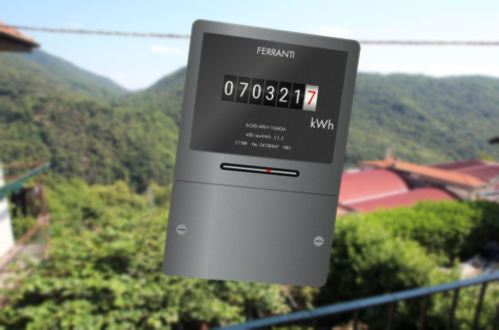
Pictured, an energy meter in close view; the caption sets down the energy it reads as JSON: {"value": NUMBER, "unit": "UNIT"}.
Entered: {"value": 70321.7, "unit": "kWh"}
